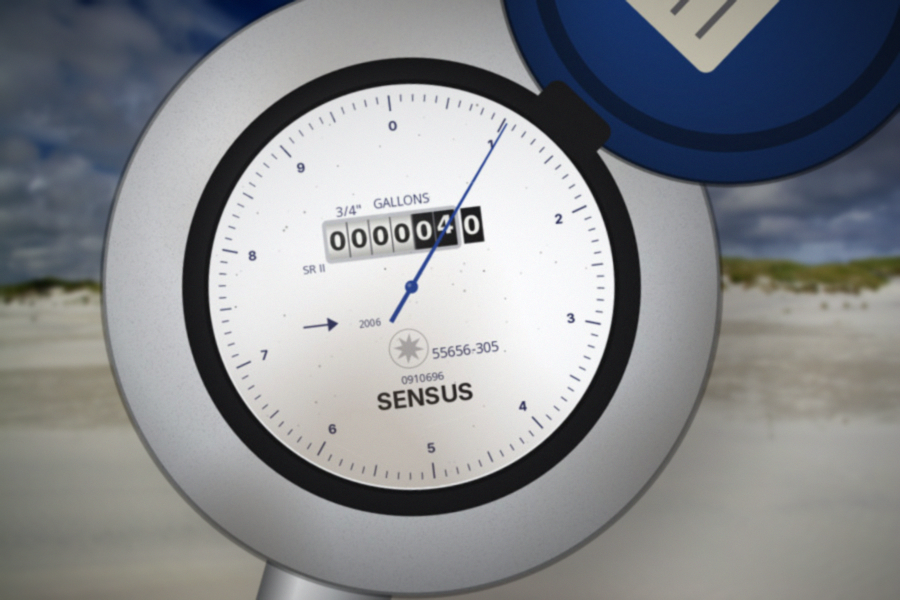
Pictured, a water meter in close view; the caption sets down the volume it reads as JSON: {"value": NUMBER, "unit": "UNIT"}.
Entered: {"value": 41.0, "unit": "gal"}
